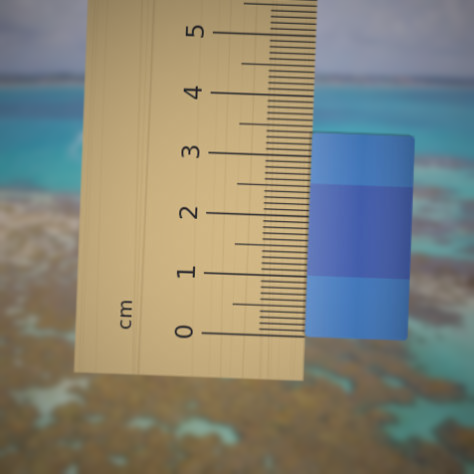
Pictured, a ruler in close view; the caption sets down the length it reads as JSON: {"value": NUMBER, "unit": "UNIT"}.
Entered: {"value": 3.4, "unit": "cm"}
